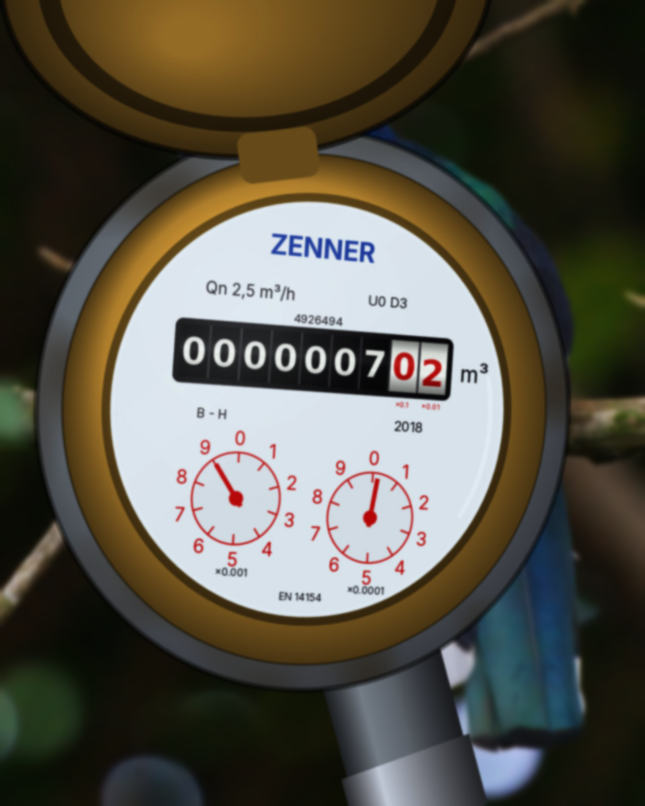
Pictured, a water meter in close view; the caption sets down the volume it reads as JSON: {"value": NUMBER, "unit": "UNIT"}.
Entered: {"value": 7.0190, "unit": "m³"}
